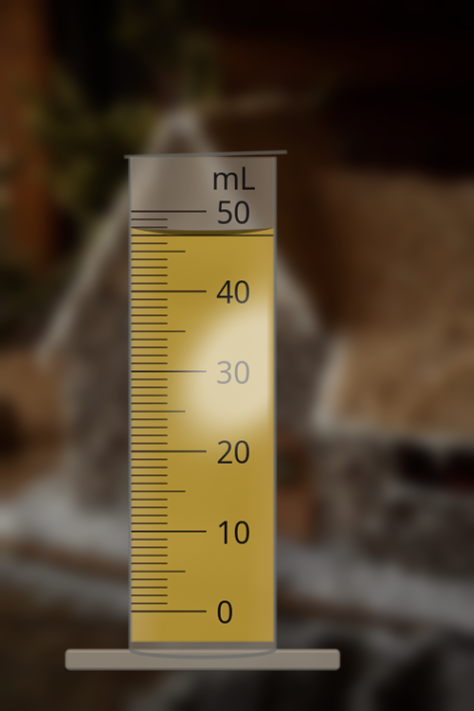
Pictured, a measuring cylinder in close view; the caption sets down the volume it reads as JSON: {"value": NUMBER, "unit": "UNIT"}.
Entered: {"value": 47, "unit": "mL"}
